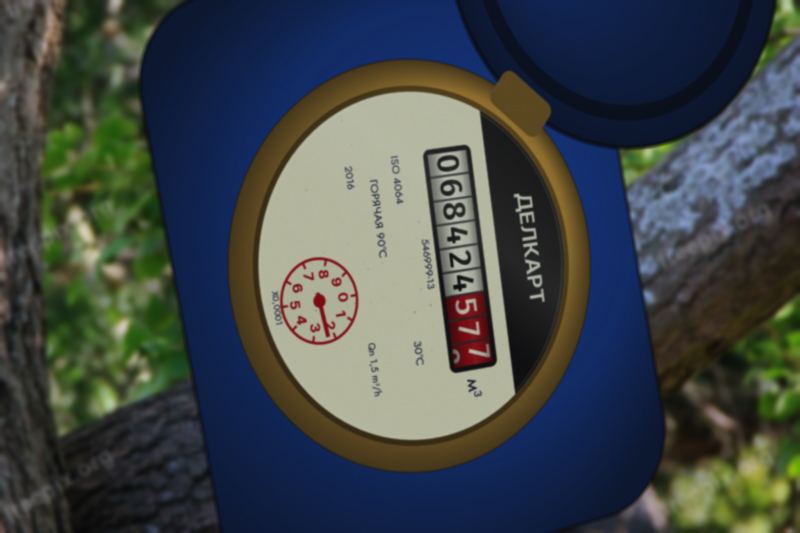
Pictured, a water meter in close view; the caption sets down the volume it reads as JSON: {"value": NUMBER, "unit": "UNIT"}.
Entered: {"value": 68424.5772, "unit": "m³"}
